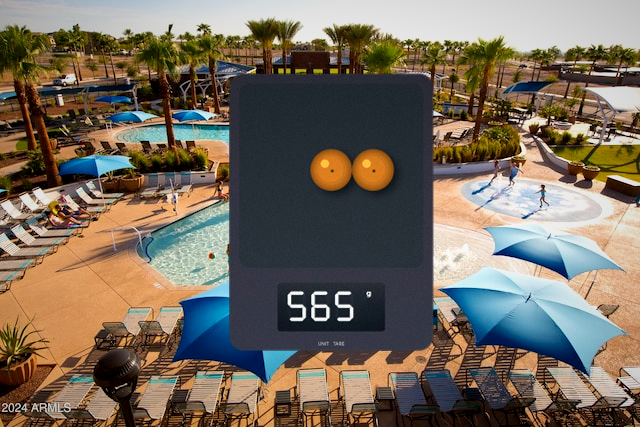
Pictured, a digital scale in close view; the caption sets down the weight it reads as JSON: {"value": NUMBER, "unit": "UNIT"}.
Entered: {"value": 565, "unit": "g"}
